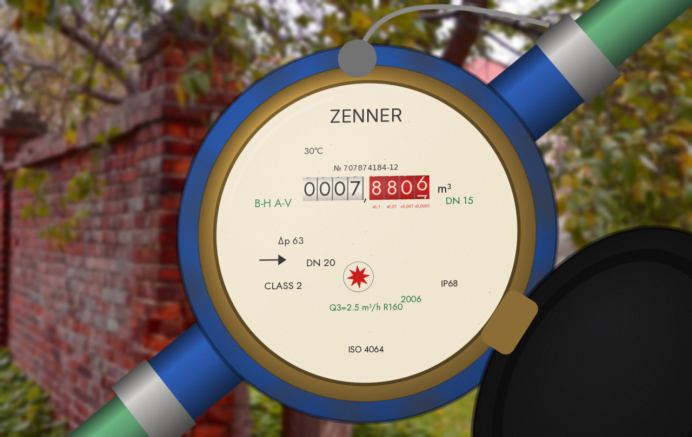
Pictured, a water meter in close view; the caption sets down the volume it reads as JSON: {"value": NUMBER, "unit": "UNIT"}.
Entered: {"value": 7.8806, "unit": "m³"}
